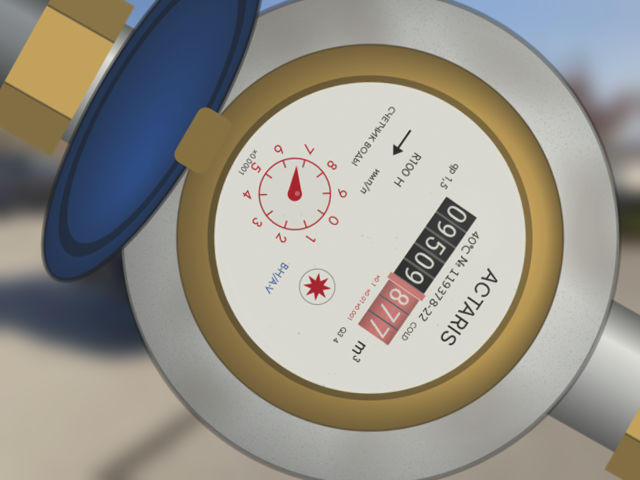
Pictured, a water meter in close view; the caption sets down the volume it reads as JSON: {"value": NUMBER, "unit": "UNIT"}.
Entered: {"value": 9509.8776, "unit": "m³"}
